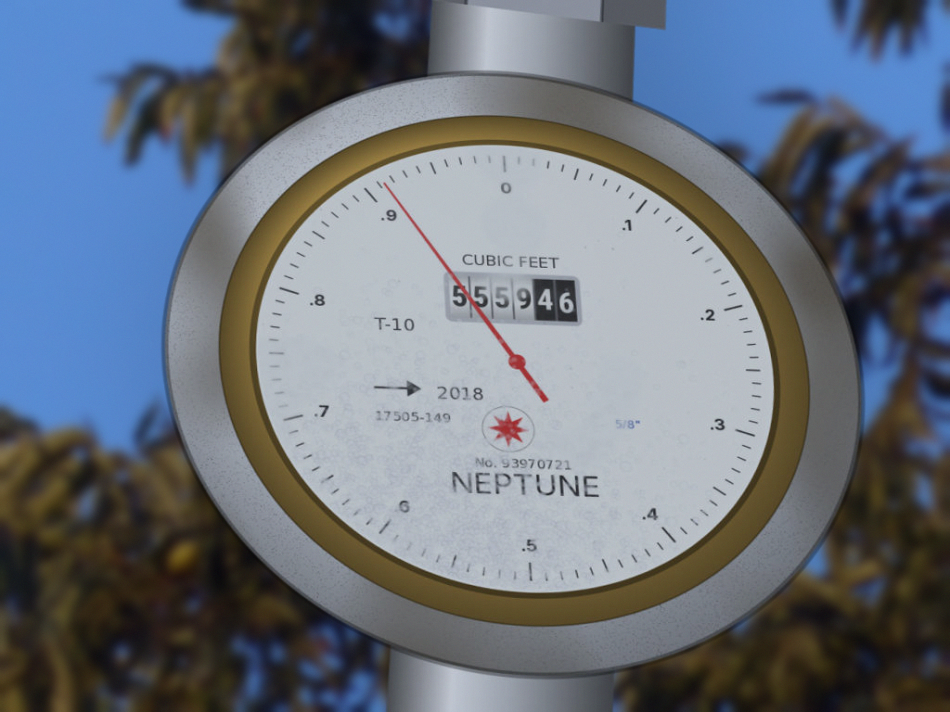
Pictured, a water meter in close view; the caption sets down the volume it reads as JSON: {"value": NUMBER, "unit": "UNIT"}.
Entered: {"value": 555945.91, "unit": "ft³"}
